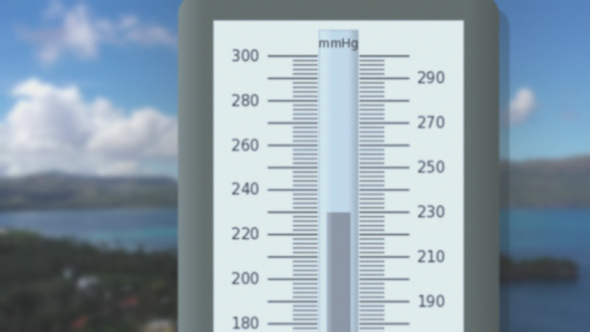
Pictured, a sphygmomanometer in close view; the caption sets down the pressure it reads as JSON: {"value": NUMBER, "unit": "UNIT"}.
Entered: {"value": 230, "unit": "mmHg"}
